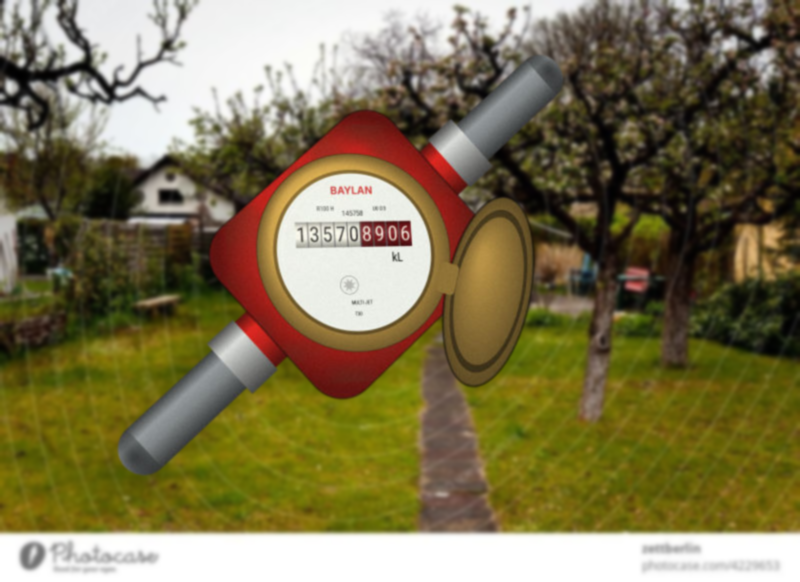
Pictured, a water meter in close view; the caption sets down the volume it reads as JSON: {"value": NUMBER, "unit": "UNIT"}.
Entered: {"value": 13570.8906, "unit": "kL"}
